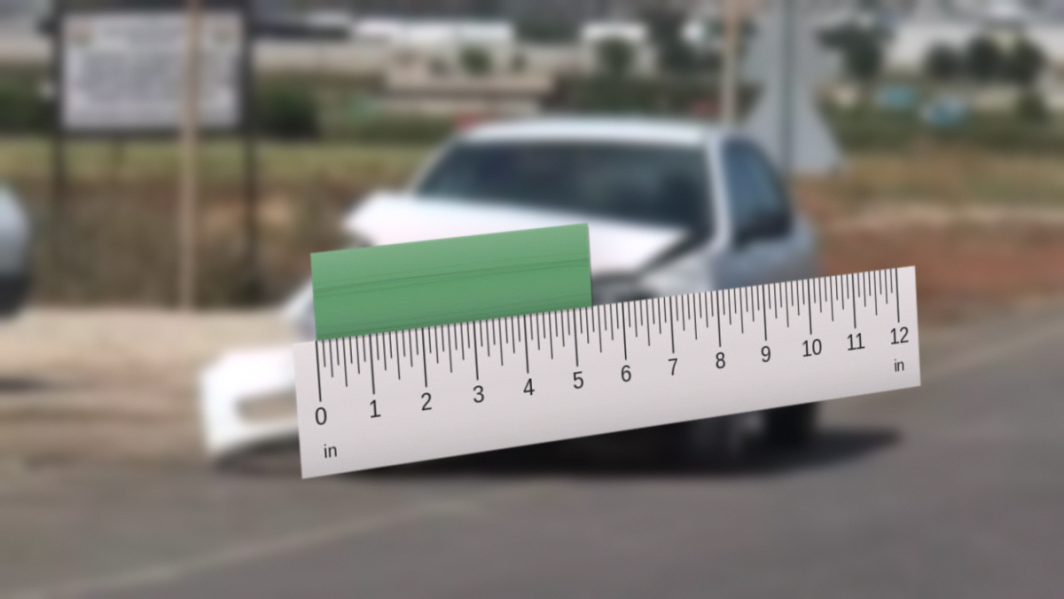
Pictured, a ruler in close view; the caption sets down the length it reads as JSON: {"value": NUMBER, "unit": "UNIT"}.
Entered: {"value": 5.375, "unit": "in"}
